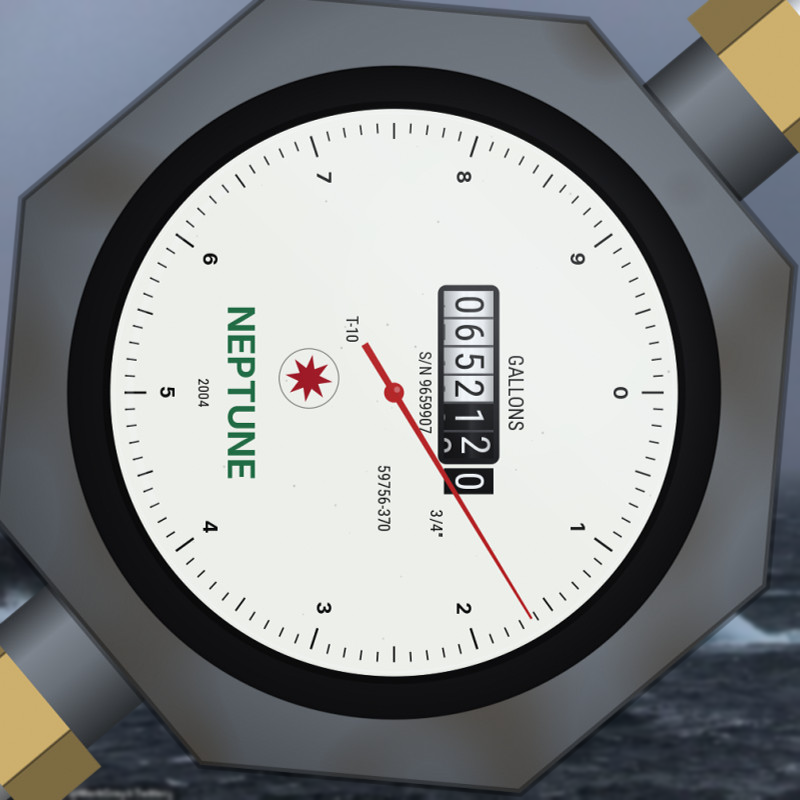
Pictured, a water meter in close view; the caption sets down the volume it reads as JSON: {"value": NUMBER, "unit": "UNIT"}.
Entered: {"value": 652121.6, "unit": "gal"}
